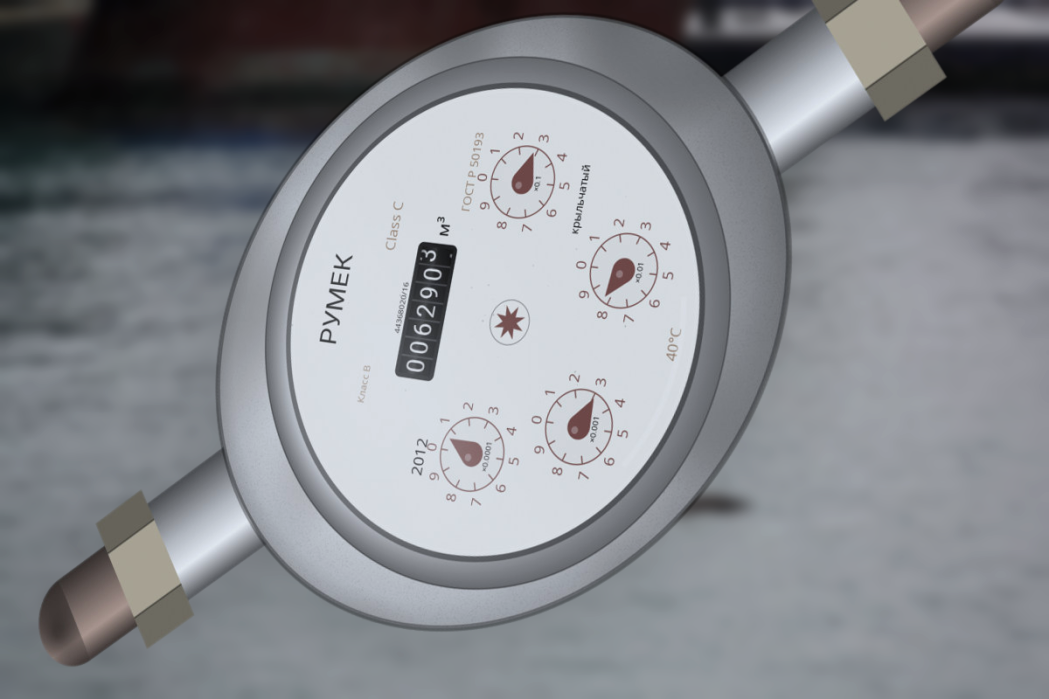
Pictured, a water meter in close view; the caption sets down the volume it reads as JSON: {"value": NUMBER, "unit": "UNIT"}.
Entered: {"value": 62903.2830, "unit": "m³"}
